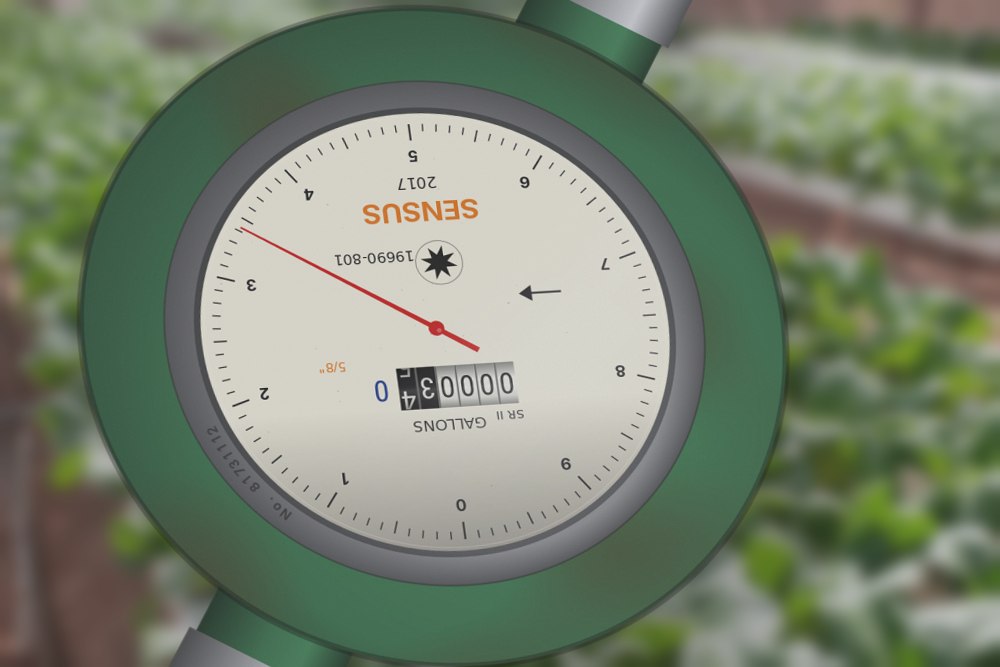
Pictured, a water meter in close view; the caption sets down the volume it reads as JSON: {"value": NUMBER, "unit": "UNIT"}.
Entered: {"value": 343.4, "unit": "gal"}
